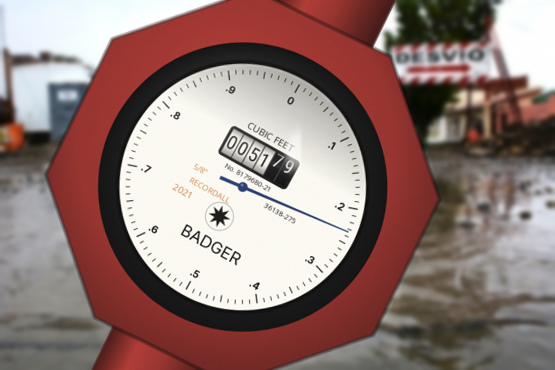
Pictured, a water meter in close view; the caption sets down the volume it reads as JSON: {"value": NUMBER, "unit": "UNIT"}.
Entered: {"value": 5179.23, "unit": "ft³"}
